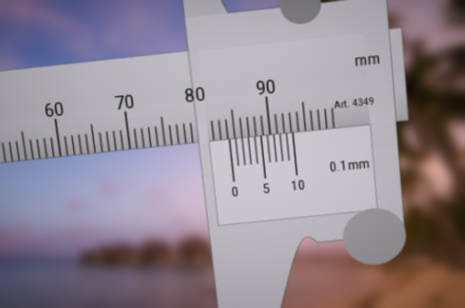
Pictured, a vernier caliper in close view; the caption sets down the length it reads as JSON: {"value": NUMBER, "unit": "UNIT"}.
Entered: {"value": 84.2, "unit": "mm"}
